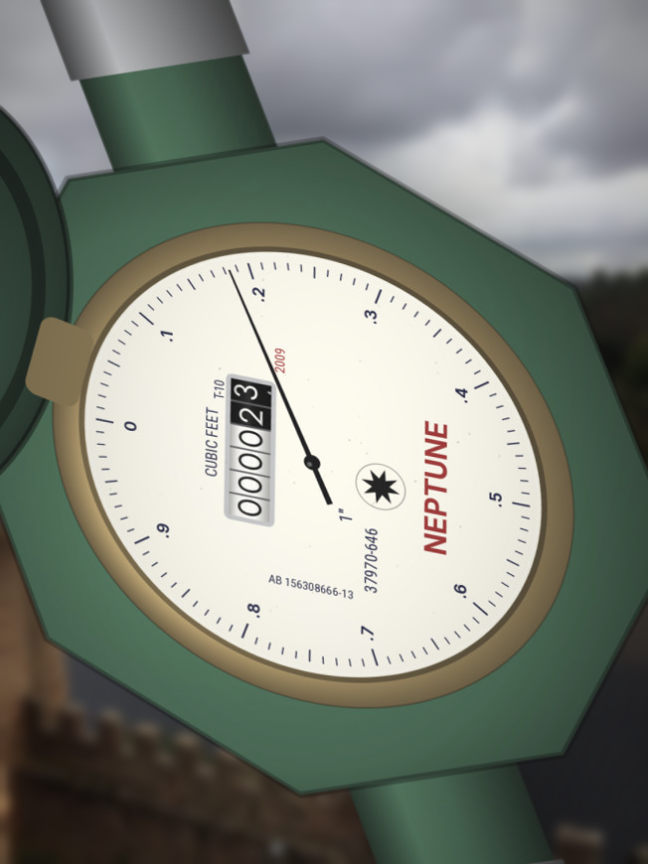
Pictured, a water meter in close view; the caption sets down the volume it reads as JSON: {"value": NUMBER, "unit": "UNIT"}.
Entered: {"value": 23.18, "unit": "ft³"}
